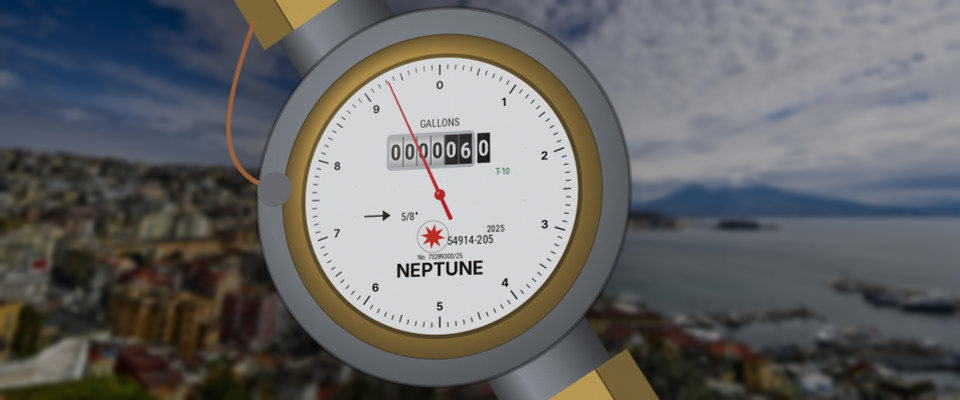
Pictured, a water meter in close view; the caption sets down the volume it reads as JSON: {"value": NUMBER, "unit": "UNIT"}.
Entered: {"value": 59.3, "unit": "gal"}
